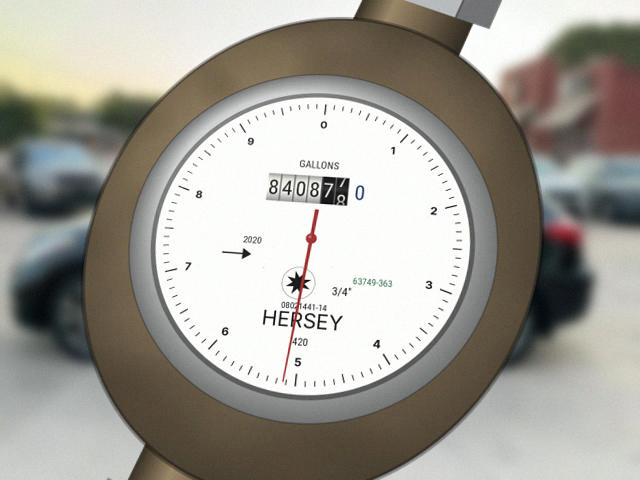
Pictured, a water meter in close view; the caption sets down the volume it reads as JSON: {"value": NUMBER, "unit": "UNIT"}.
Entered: {"value": 8408775.1, "unit": "gal"}
